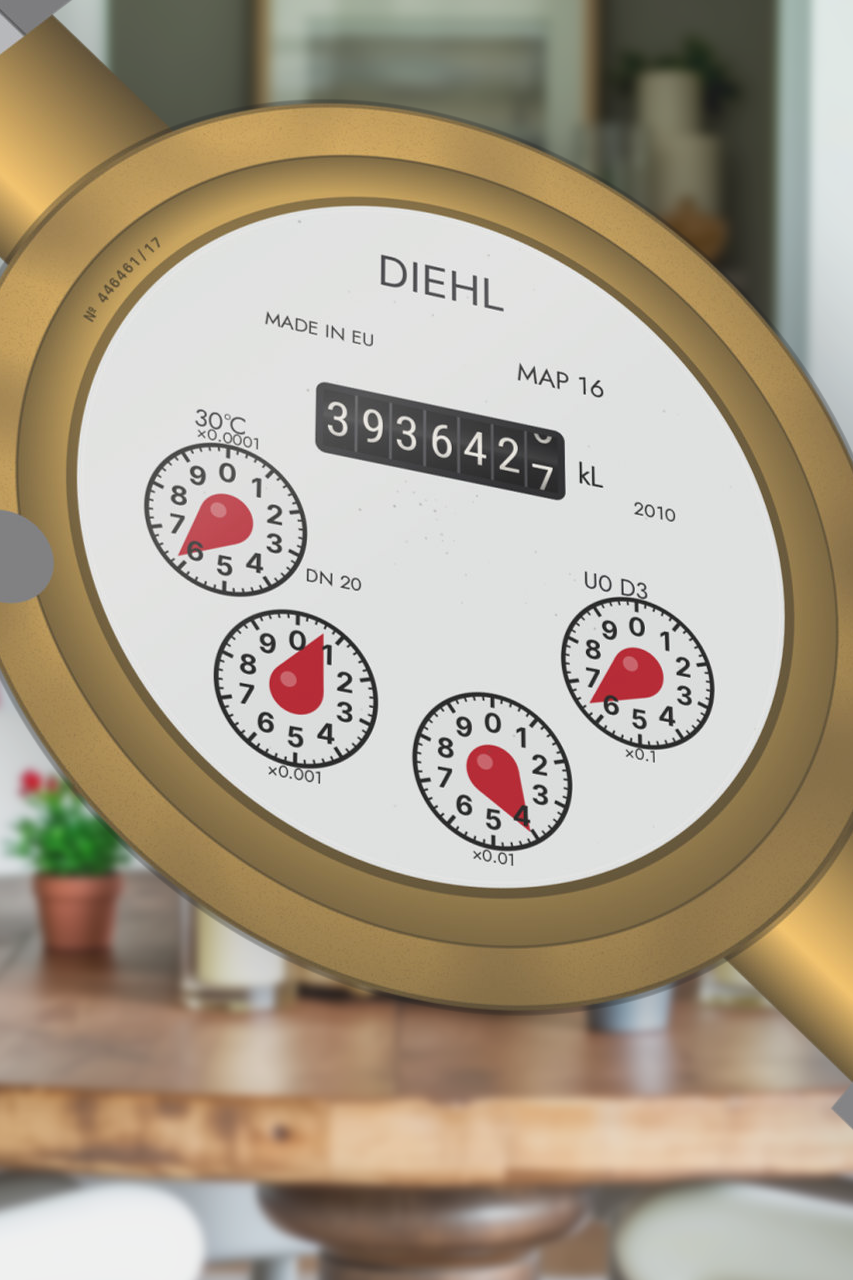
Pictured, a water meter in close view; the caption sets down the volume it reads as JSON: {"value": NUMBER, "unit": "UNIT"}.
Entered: {"value": 3936426.6406, "unit": "kL"}
